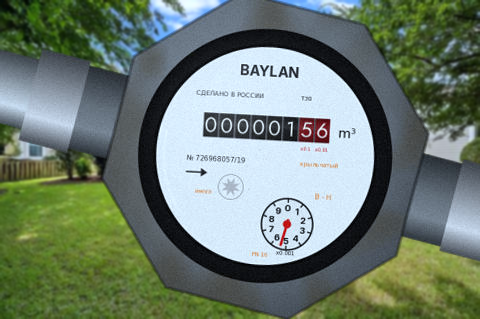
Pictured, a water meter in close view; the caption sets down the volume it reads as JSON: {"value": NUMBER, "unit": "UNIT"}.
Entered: {"value": 1.565, "unit": "m³"}
